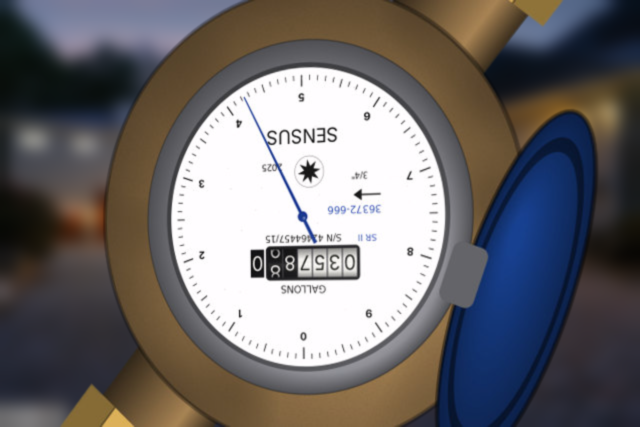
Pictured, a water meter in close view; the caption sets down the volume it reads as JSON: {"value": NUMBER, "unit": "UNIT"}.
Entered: {"value": 357884.2, "unit": "gal"}
